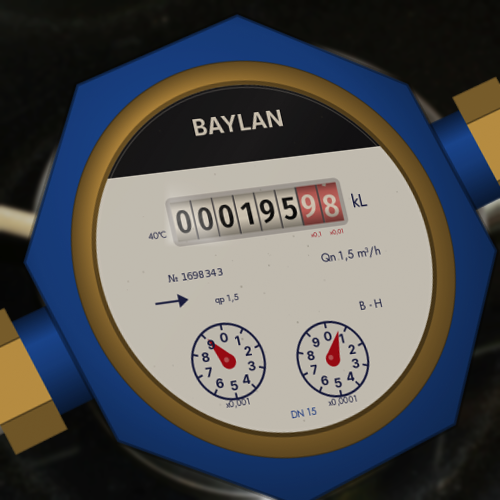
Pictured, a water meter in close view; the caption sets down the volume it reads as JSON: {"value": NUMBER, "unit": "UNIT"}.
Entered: {"value": 195.9790, "unit": "kL"}
